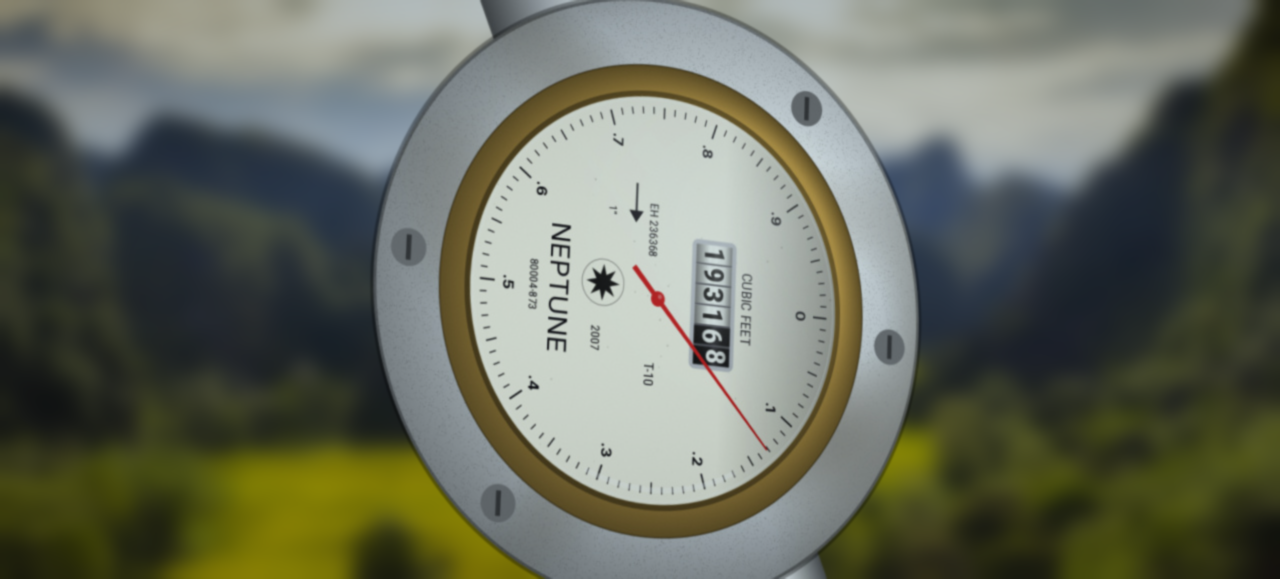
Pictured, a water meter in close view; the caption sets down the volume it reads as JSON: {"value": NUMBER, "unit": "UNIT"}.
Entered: {"value": 193168.13, "unit": "ft³"}
